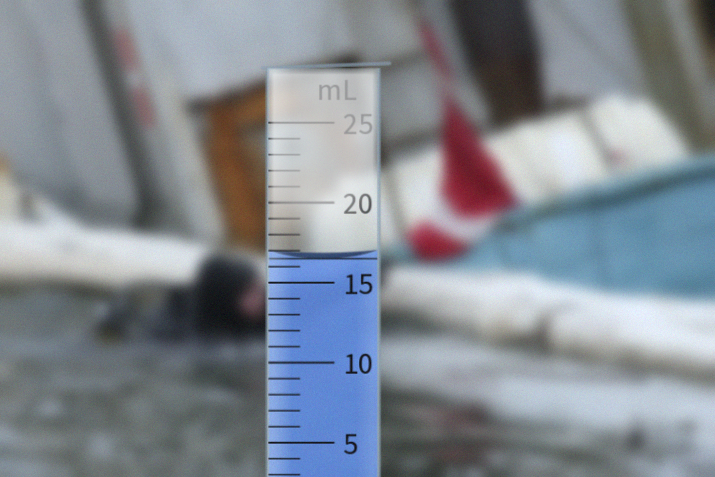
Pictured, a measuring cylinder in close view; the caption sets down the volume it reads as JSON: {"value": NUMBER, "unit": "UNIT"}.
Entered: {"value": 16.5, "unit": "mL"}
